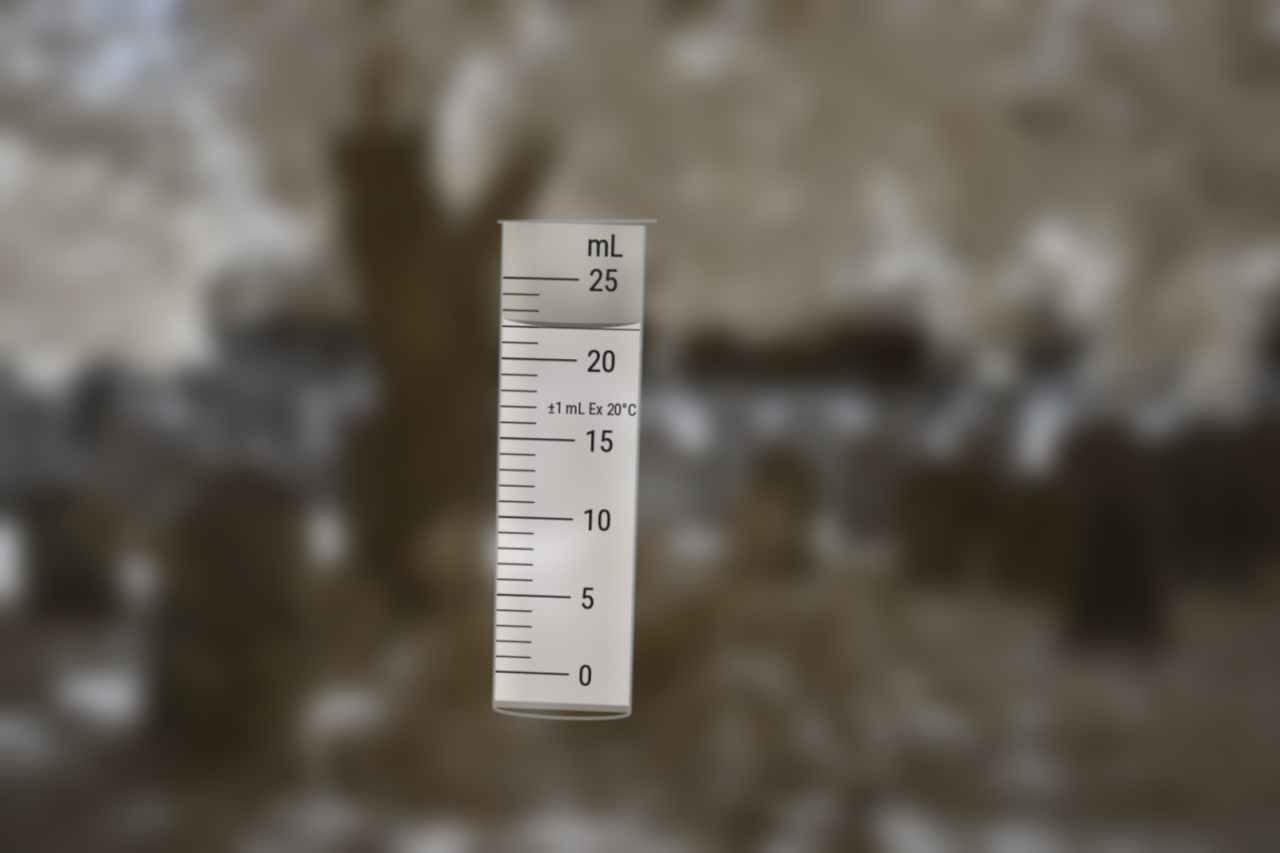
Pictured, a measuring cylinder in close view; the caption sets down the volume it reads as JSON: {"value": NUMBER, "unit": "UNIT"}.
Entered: {"value": 22, "unit": "mL"}
